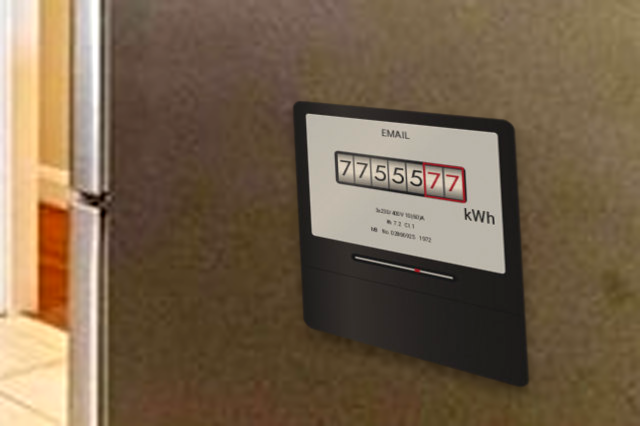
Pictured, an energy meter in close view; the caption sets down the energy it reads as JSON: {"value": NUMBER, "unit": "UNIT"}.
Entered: {"value": 77555.77, "unit": "kWh"}
